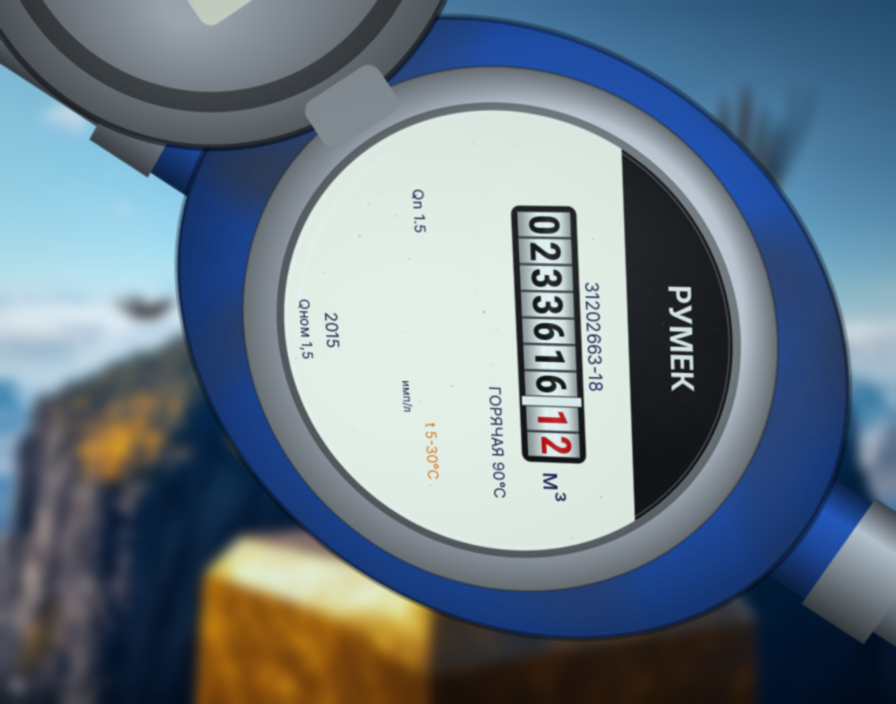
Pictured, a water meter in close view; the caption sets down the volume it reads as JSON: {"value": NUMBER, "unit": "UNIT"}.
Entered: {"value": 233616.12, "unit": "m³"}
